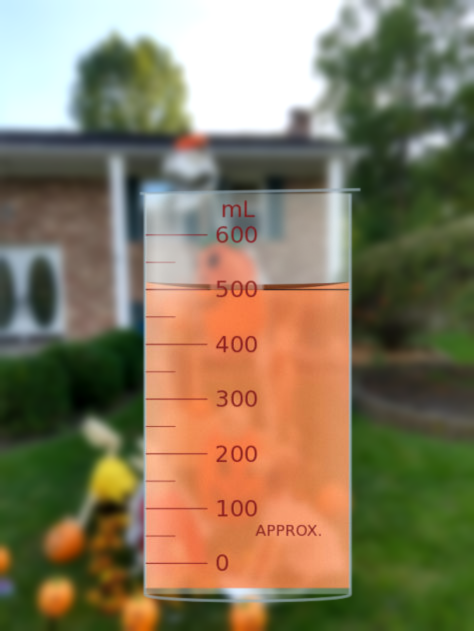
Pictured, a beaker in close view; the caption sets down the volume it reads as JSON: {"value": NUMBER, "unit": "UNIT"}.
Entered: {"value": 500, "unit": "mL"}
